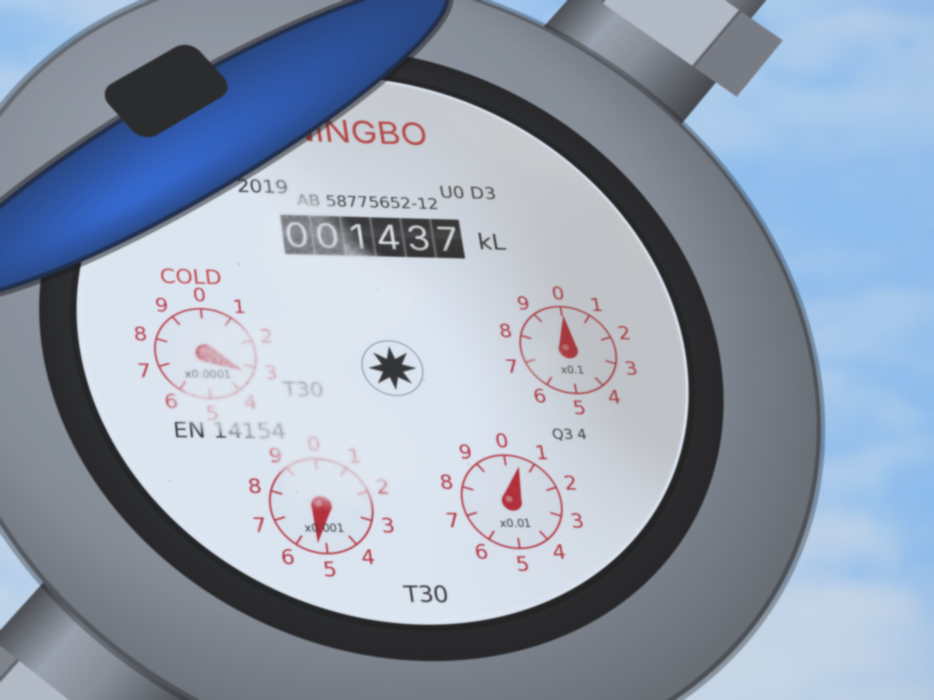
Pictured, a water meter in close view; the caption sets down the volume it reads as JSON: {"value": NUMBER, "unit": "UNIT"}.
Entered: {"value": 1437.0053, "unit": "kL"}
